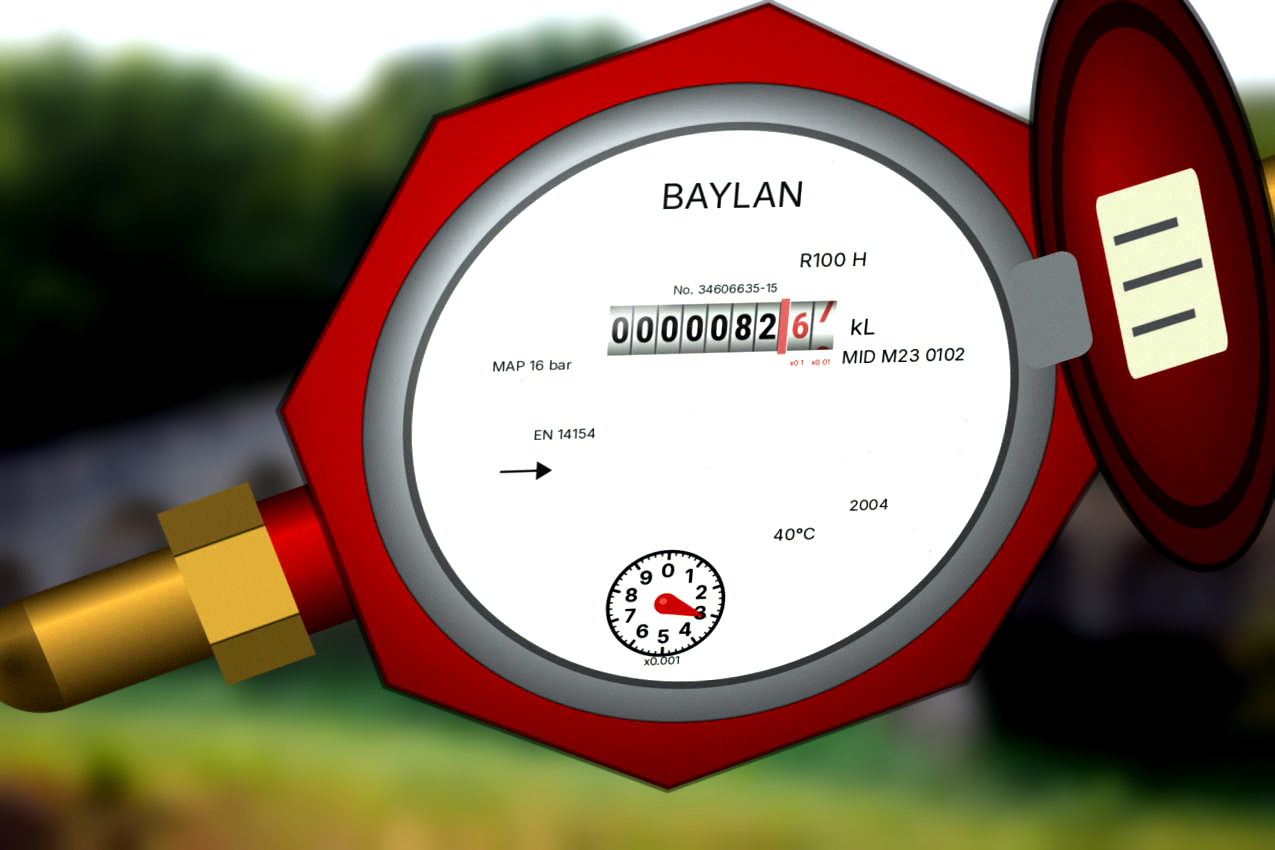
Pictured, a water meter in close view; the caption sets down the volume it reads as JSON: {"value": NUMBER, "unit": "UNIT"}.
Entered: {"value": 82.673, "unit": "kL"}
